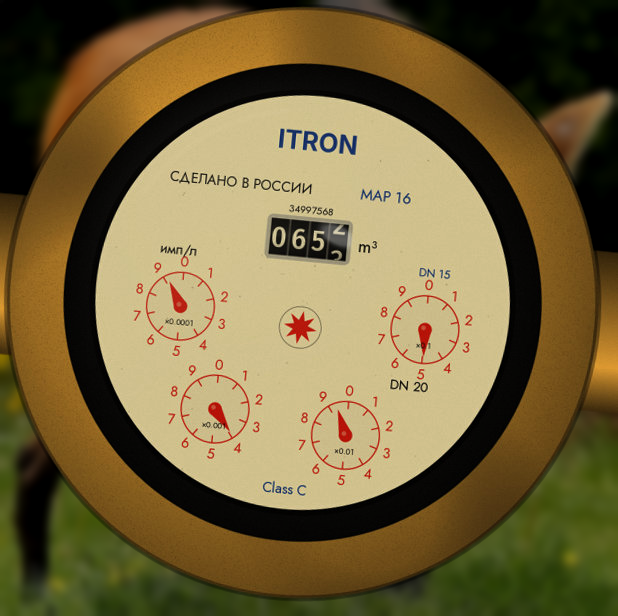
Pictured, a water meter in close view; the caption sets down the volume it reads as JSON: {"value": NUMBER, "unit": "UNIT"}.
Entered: {"value": 652.4939, "unit": "m³"}
